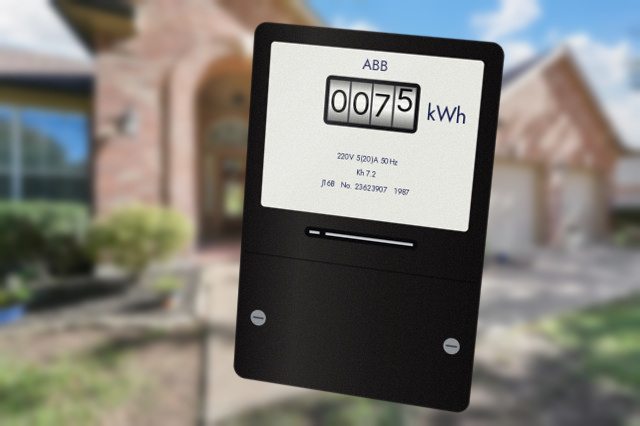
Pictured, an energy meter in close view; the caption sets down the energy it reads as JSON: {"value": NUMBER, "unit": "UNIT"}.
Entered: {"value": 75, "unit": "kWh"}
